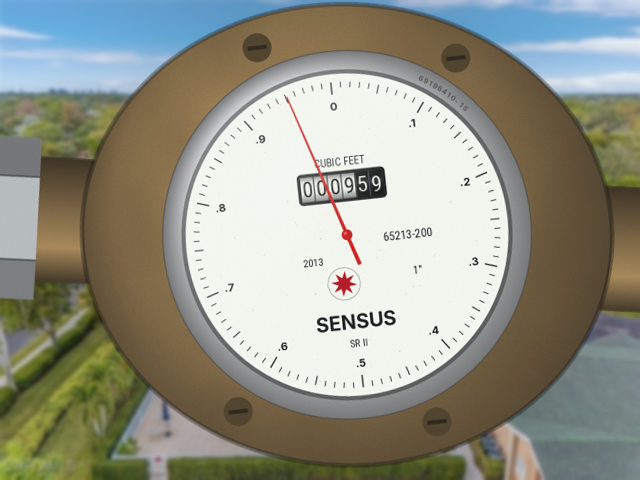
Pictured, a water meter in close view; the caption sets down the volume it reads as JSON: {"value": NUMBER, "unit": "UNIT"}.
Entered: {"value": 958.95, "unit": "ft³"}
